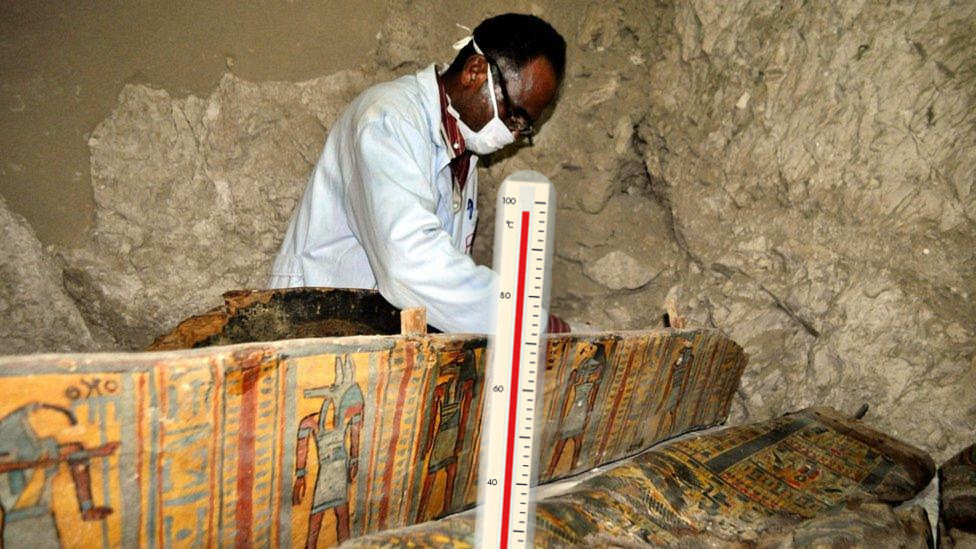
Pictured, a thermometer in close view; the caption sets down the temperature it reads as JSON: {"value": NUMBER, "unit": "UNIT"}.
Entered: {"value": 98, "unit": "°C"}
